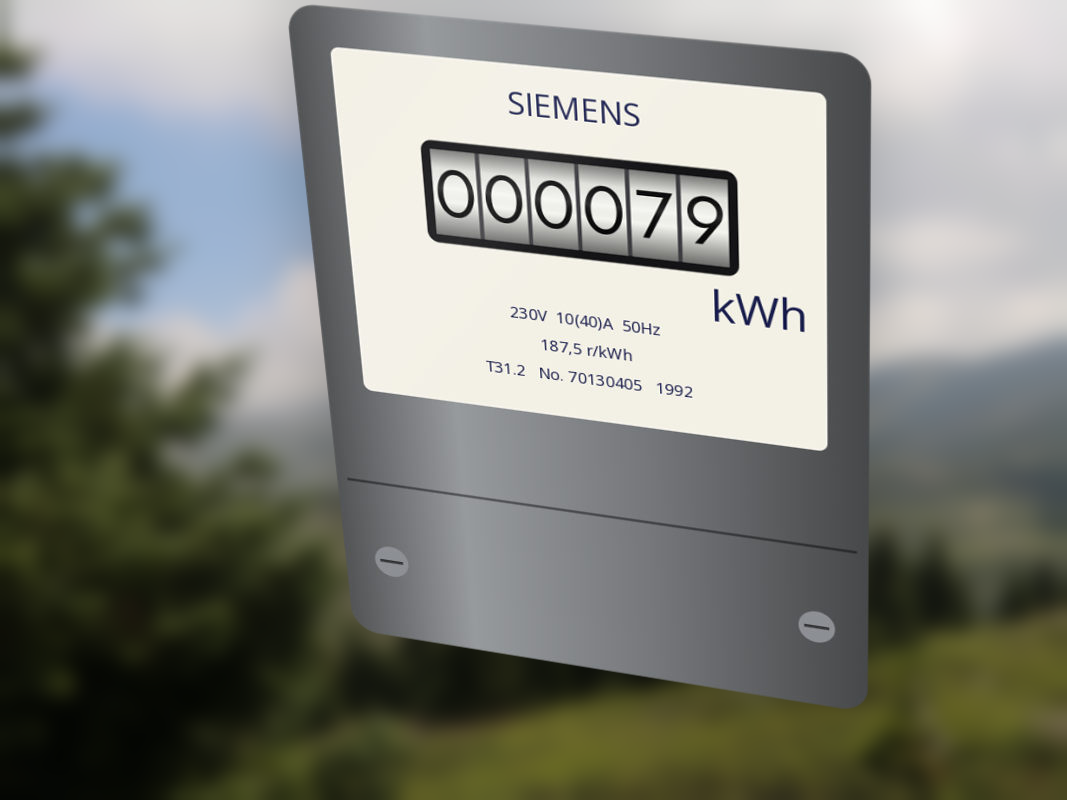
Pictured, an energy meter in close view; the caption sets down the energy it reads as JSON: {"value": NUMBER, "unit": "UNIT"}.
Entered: {"value": 79, "unit": "kWh"}
